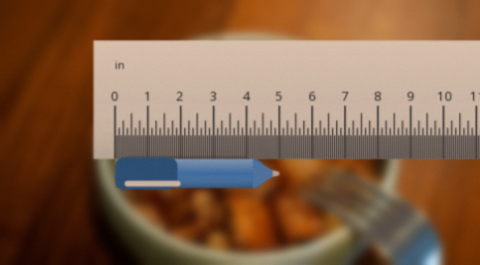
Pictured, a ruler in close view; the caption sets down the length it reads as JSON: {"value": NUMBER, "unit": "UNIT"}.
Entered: {"value": 5, "unit": "in"}
